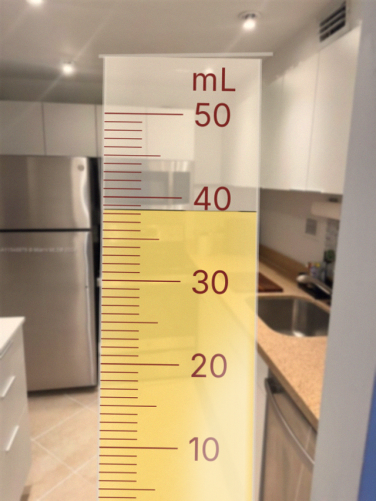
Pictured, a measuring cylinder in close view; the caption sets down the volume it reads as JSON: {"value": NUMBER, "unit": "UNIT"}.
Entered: {"value": 38.5, "unit": "mL"}
